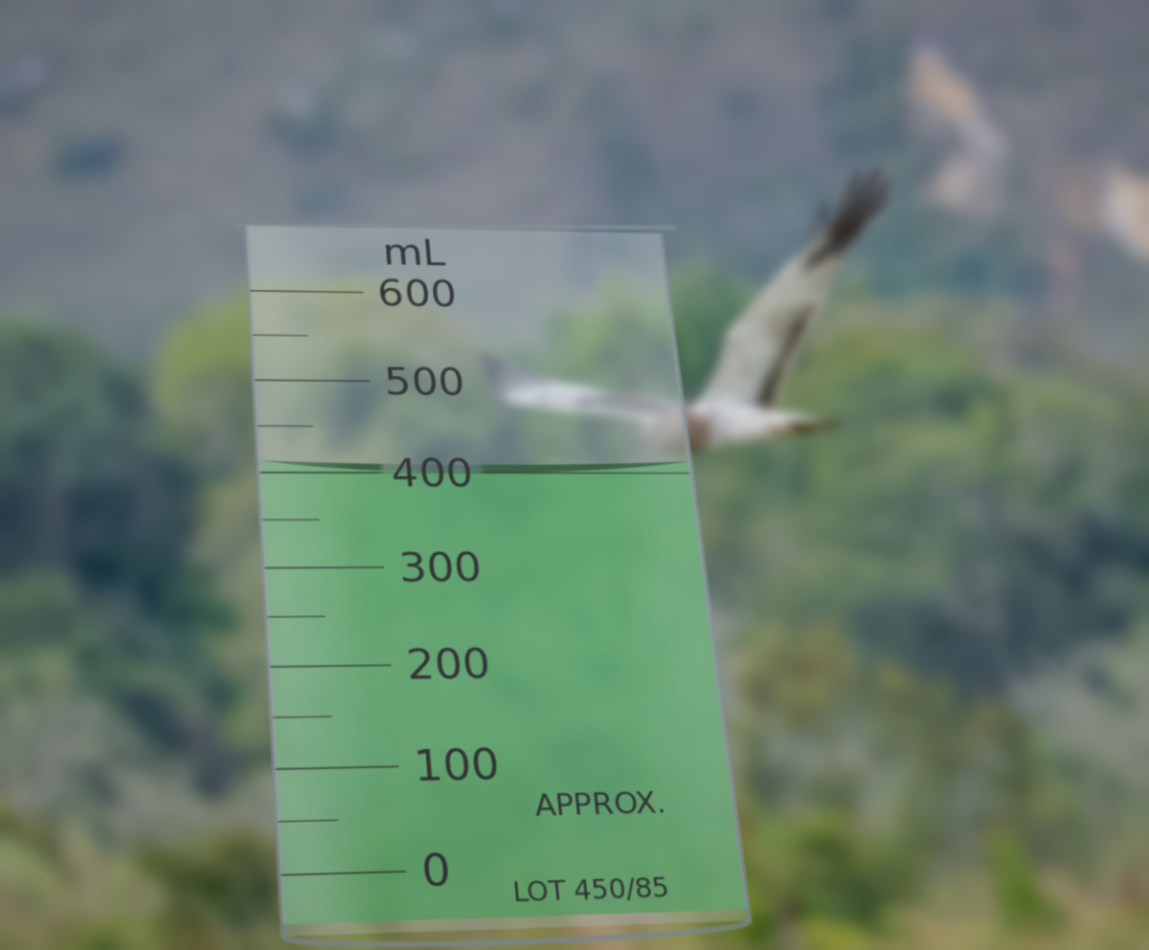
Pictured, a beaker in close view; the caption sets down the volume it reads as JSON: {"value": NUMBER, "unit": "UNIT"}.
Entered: {"value": 400, "unit": "mL"}
